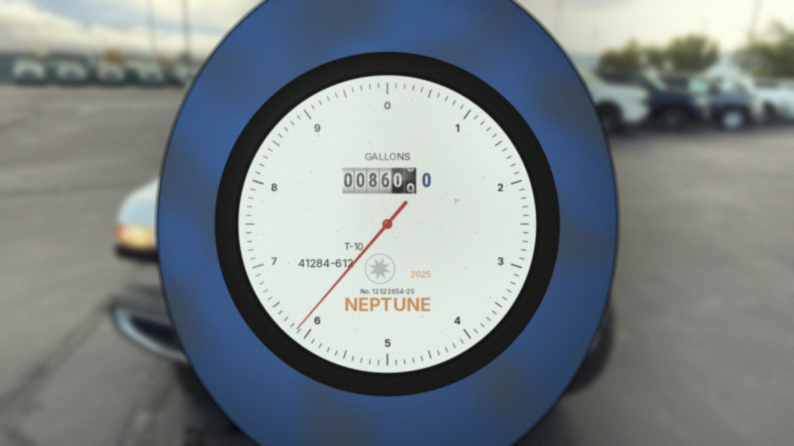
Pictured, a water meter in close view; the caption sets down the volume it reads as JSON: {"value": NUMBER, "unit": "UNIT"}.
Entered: {"value": 86086.1, "unit": "gal"}
